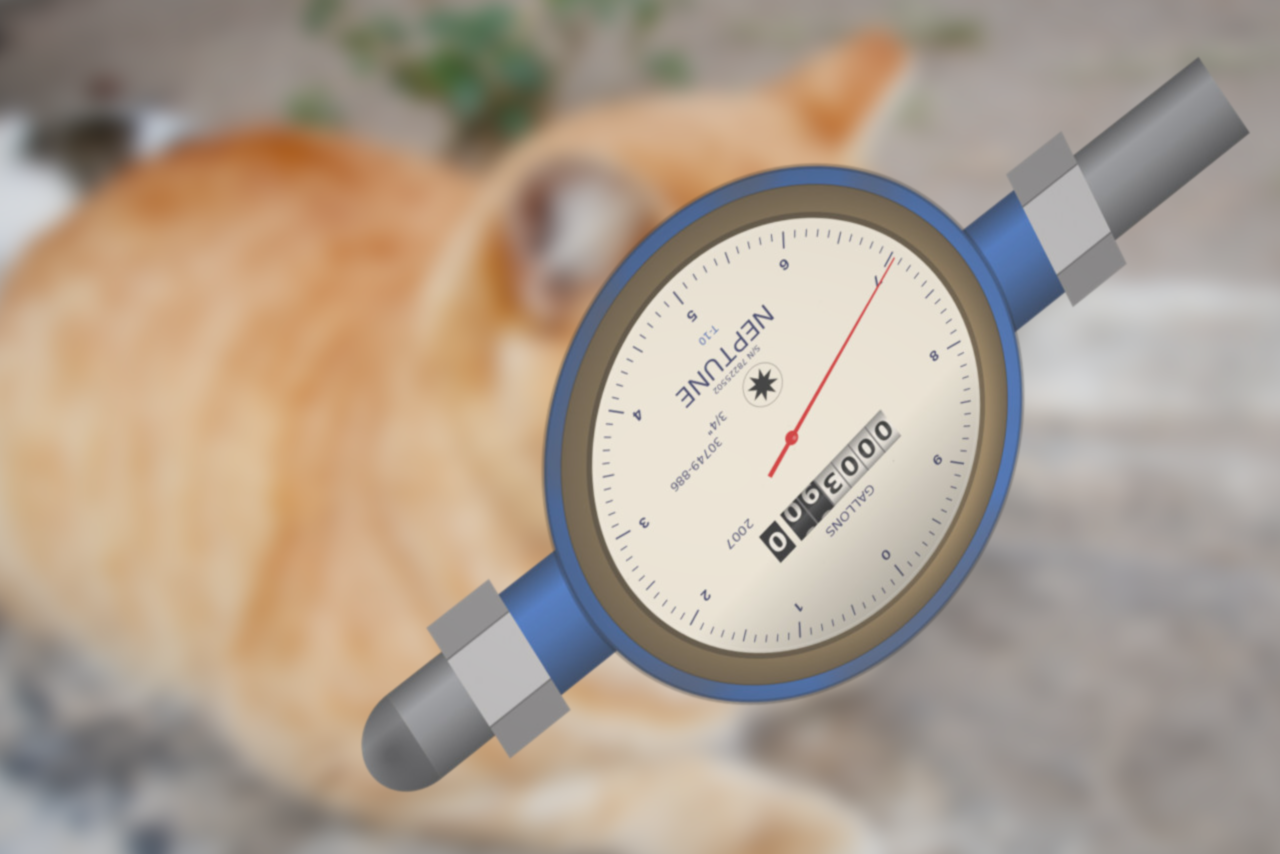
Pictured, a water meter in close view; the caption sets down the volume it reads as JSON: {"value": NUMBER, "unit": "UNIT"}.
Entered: {"value": 3897.0, "unit": "gal"}
